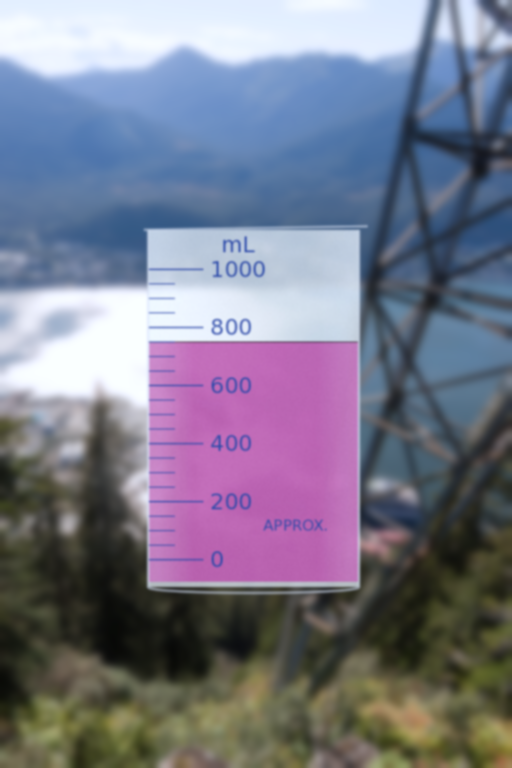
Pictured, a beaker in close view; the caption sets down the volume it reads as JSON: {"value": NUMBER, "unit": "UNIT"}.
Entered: {"value": 750, "unit": "mL"}
